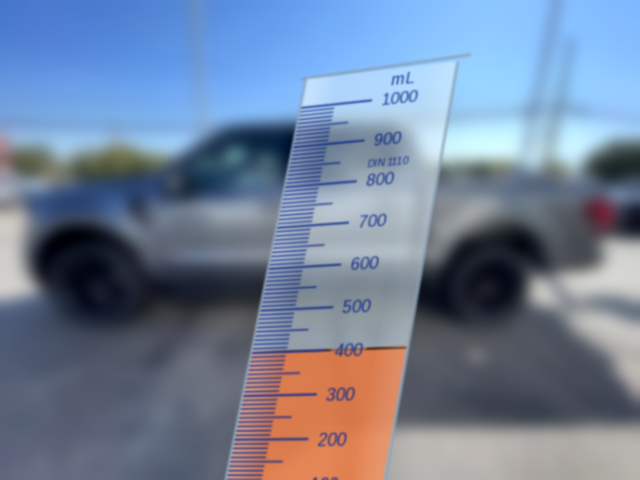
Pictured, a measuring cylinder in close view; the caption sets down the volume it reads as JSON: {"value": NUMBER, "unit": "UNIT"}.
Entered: {"value": 400, "unit": "mL"}
